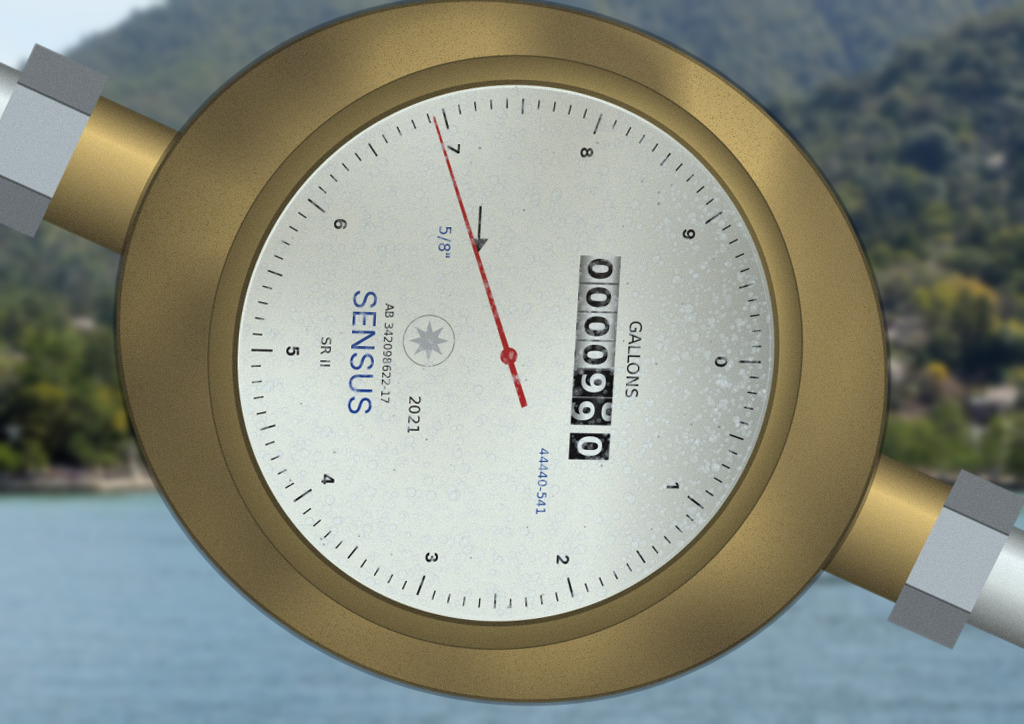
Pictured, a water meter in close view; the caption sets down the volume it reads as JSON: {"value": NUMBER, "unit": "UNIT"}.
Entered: {"value": 986.9, "unit": "gal"}
